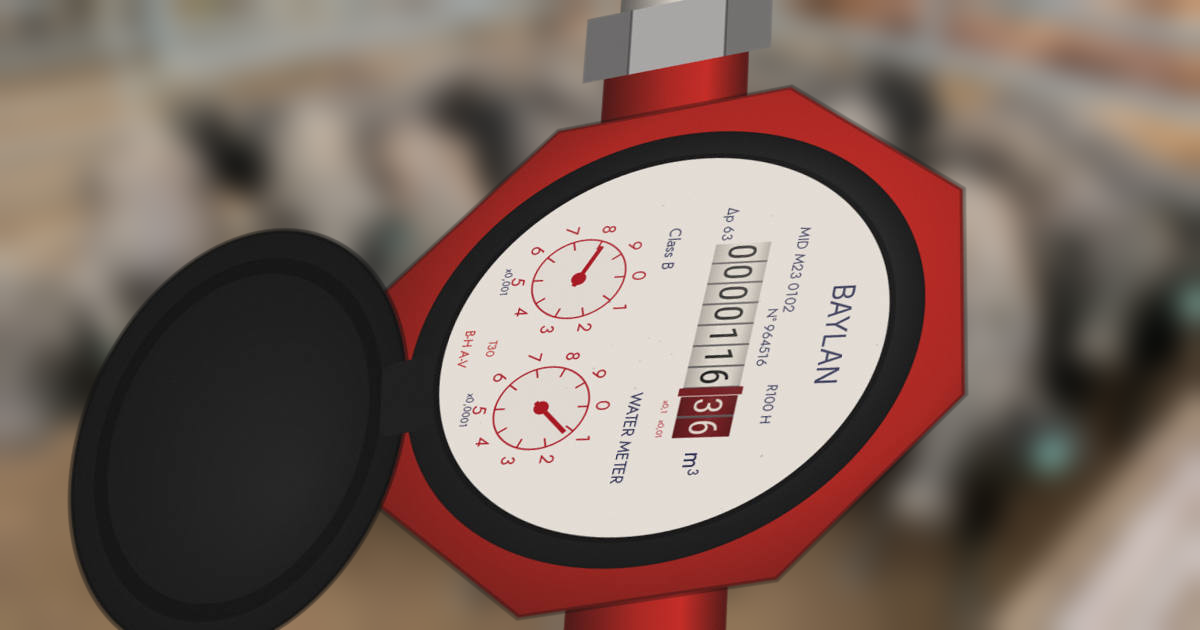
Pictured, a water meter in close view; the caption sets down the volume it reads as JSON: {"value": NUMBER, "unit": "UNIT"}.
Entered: {"value": 116.3681, "unit": "m³"}
